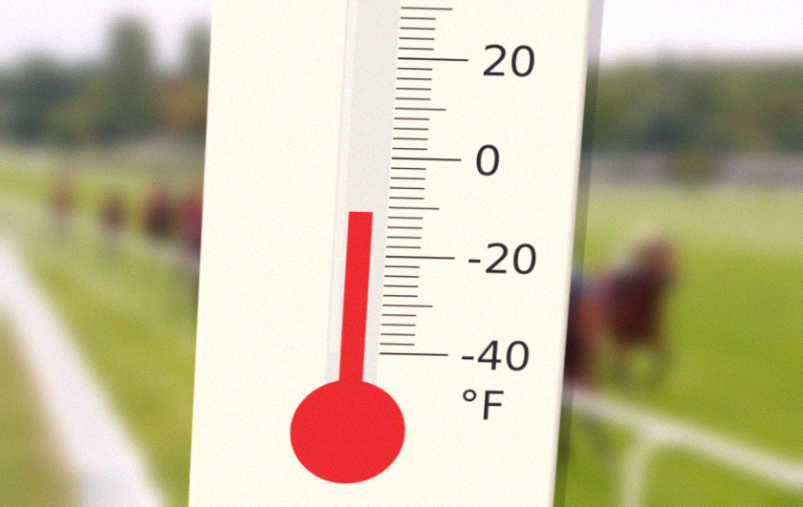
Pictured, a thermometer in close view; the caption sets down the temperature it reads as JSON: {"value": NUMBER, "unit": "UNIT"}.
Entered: {"value": -11, "unit": "°F"}
